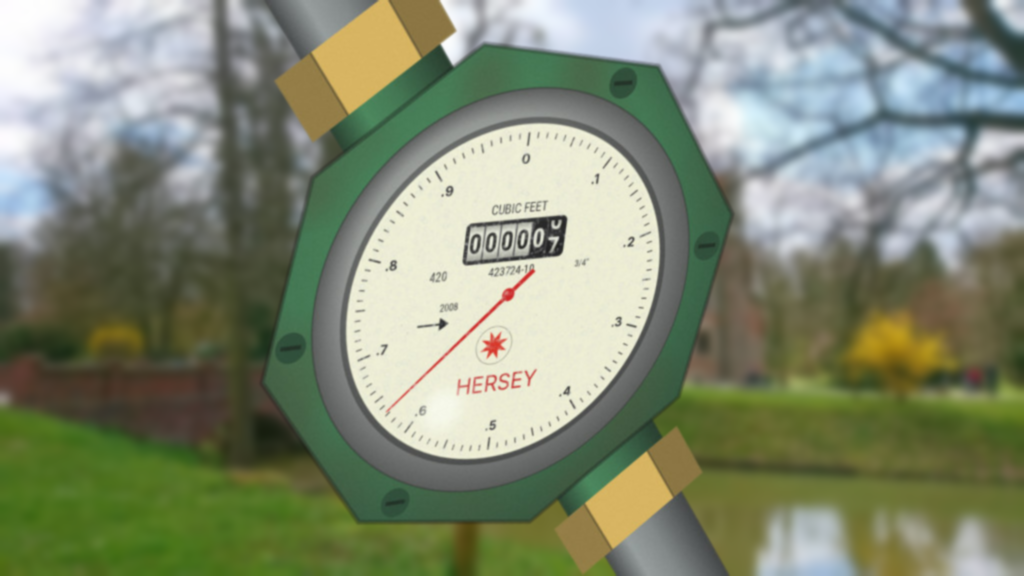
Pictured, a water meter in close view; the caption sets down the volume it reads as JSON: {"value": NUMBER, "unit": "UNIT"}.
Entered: {"value": 6.63, "unit": "ft³"}
